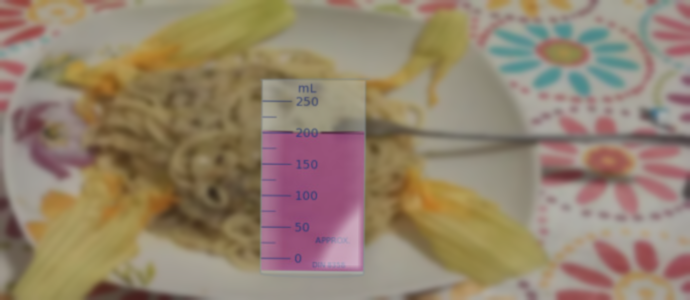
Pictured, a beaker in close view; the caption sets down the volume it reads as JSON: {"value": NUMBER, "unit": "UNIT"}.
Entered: {"value": 200, "unit": "mL"}
